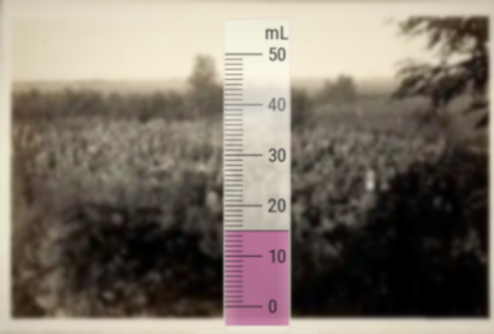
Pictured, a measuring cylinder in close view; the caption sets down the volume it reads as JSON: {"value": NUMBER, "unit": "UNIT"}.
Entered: {"value": 15, "unit": "mL"}
